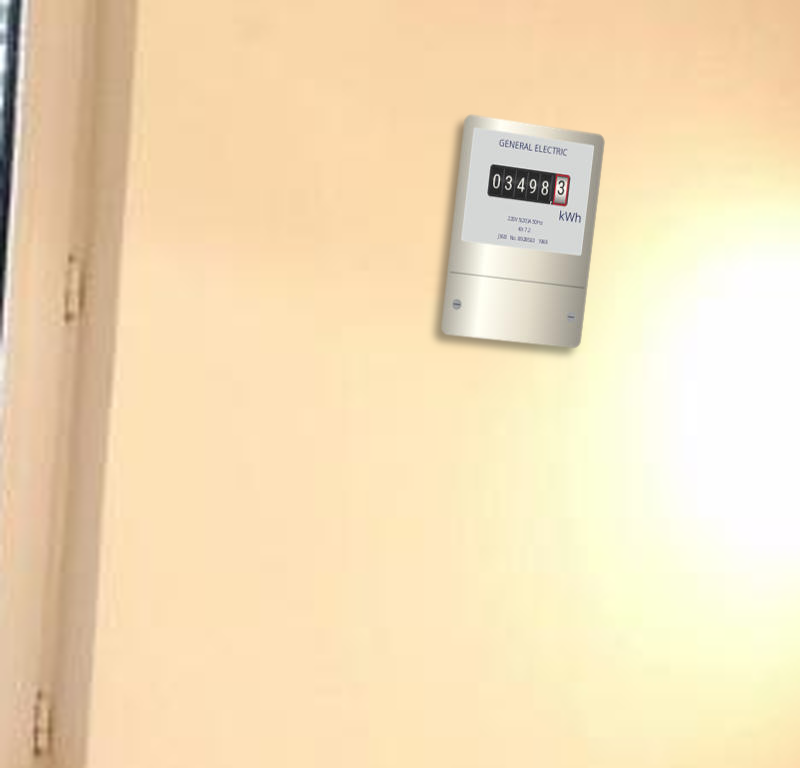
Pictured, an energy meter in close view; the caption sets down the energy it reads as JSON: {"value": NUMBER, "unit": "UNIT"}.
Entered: {"value": 3498.3, "unit": "kWh"}
